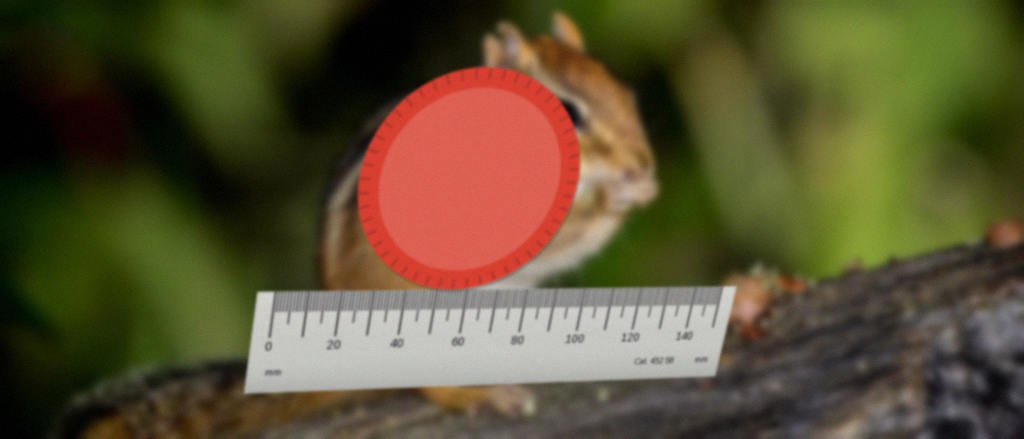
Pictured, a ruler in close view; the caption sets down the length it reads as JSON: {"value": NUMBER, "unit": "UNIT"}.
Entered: {"value": 70, "unit": "mm"}
